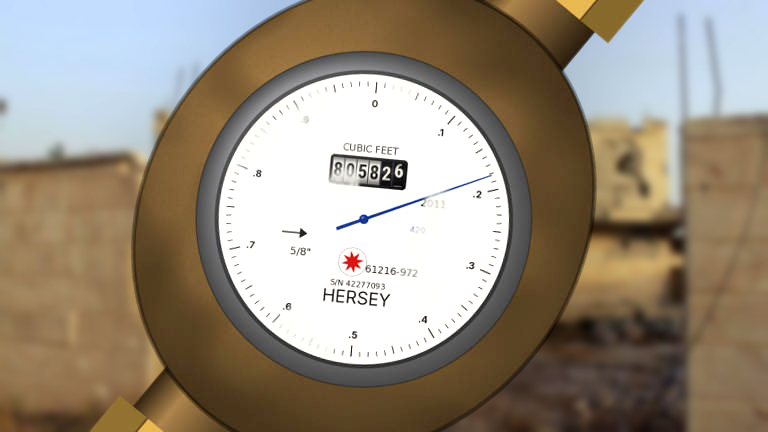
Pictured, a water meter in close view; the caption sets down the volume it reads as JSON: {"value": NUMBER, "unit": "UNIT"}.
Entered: {"value": 805826.18, "unit": "ft³"}
